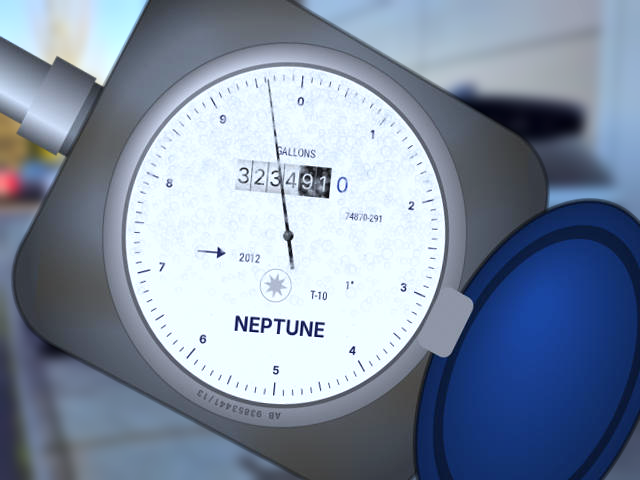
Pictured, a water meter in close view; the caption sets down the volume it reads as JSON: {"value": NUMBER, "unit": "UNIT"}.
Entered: {"value": 3234909.6, "unit": "gal"}
